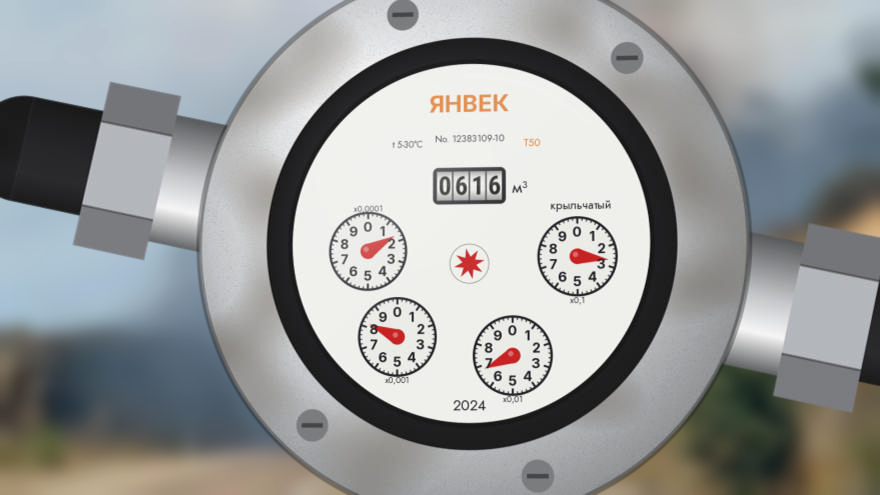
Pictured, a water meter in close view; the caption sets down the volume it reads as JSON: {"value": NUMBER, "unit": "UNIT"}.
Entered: {"value": 616.2681, "unit": "m³"}
